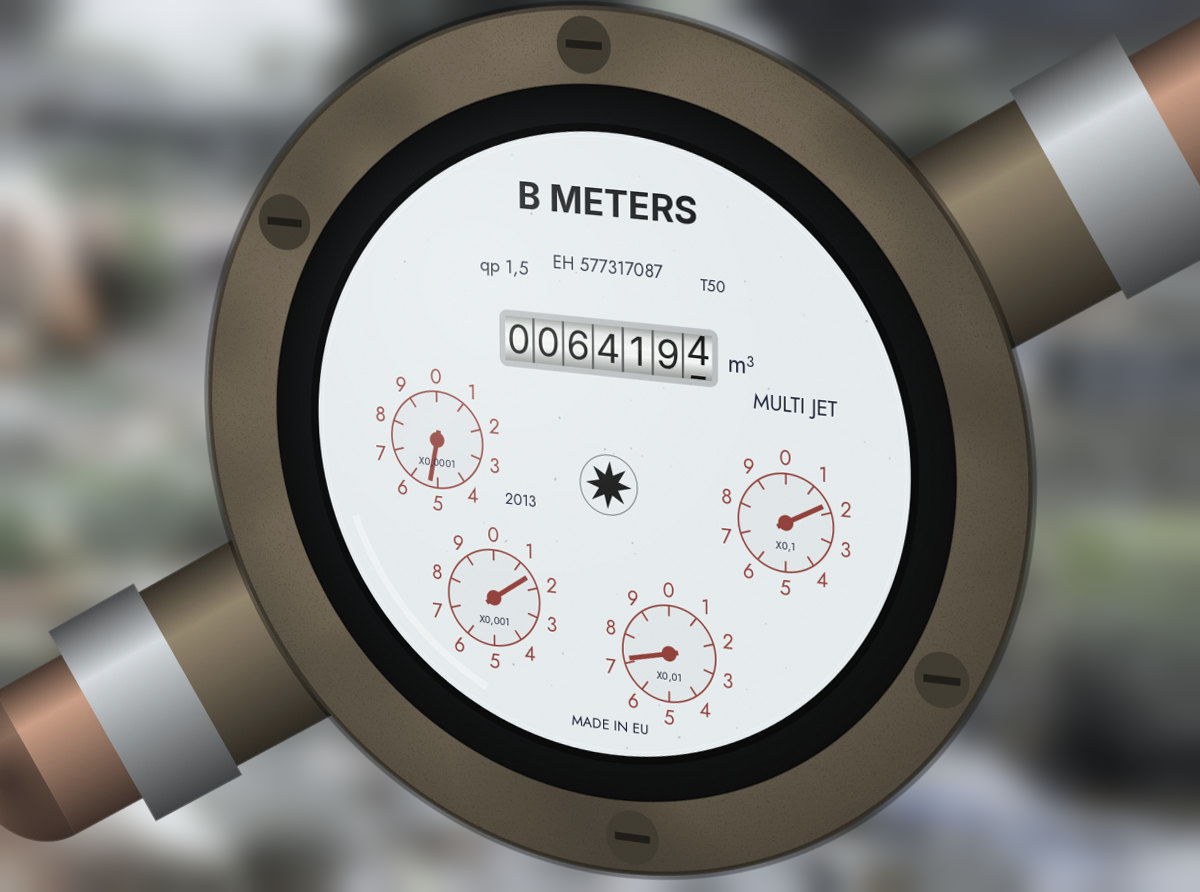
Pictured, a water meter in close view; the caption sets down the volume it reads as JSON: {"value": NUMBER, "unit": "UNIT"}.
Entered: {"value": 64194.1715, "unit": "m³"}
